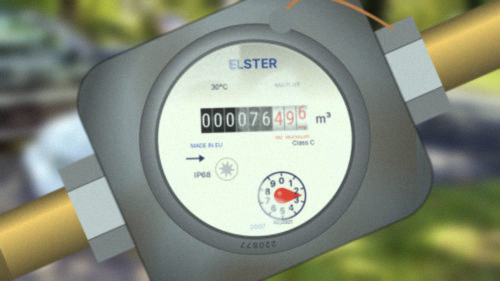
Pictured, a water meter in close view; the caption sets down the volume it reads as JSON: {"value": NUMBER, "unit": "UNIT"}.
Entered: {"value": 76.4962, "unit": "m³"}
